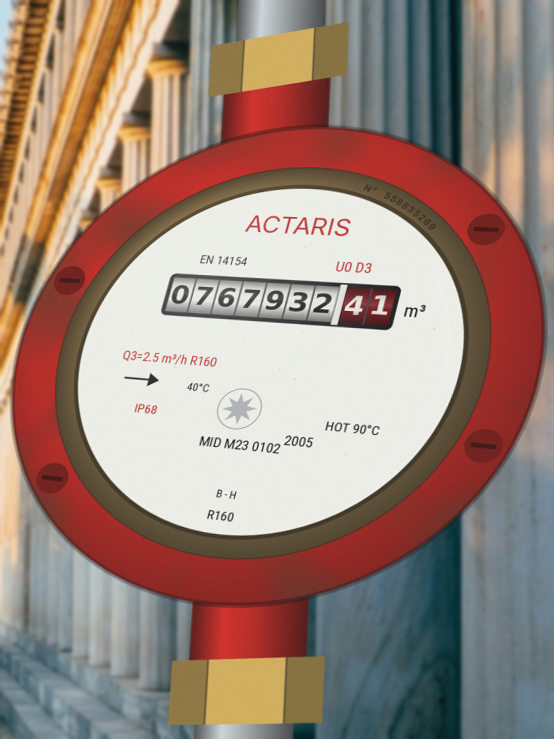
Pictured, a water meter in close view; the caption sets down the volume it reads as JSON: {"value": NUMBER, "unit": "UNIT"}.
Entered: {"value": 767932.41, "unit": "m³"}
